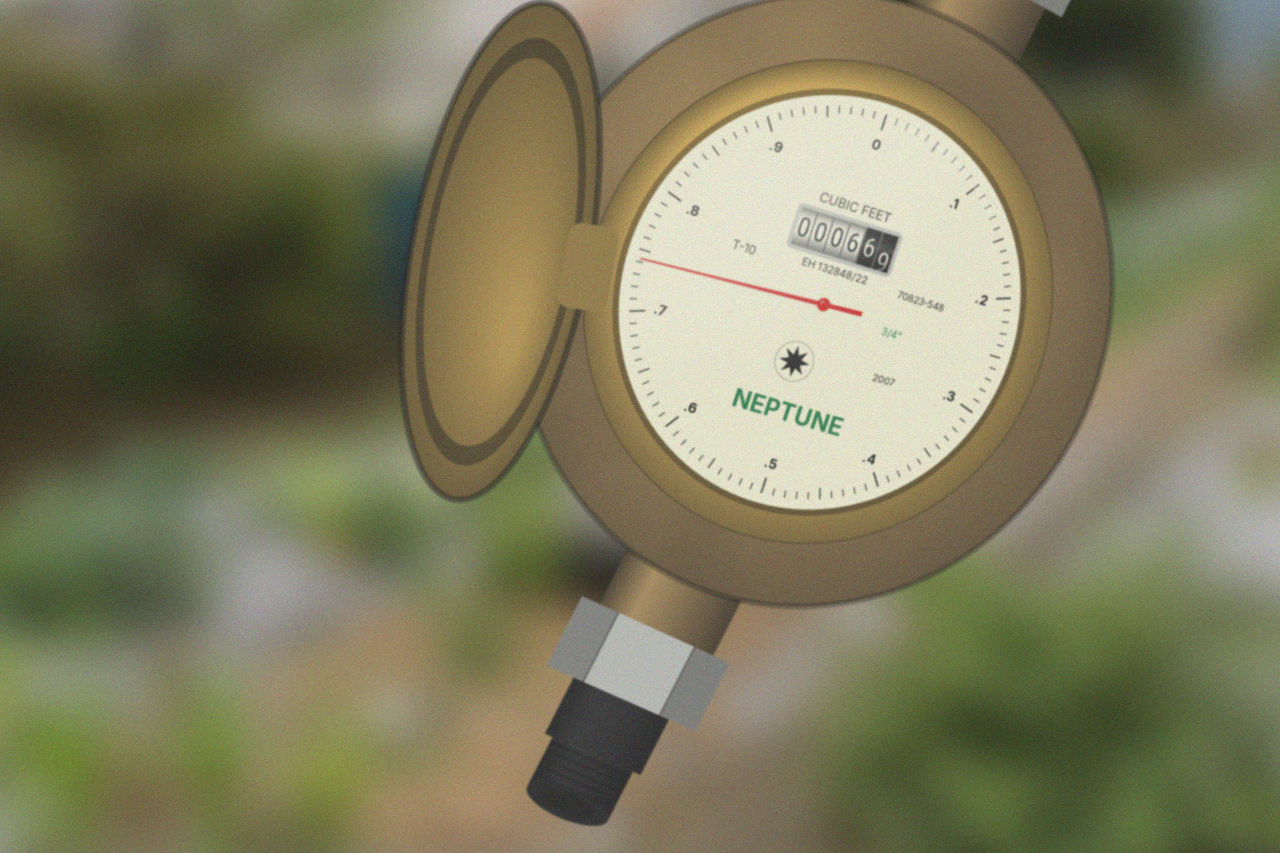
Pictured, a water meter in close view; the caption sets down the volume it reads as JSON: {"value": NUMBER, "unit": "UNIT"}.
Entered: {"value": 668.74, "unit": "ft³"}
